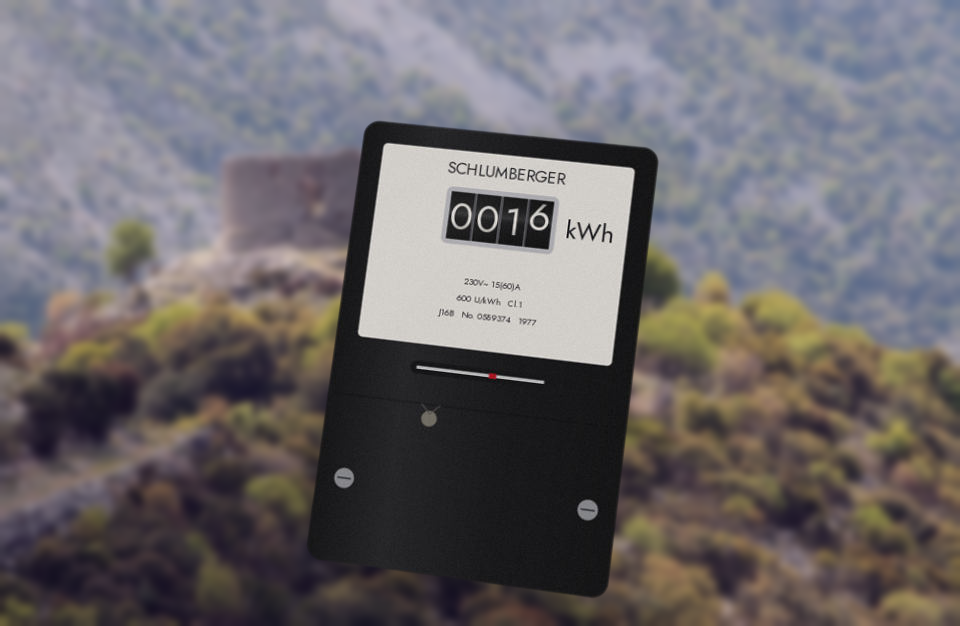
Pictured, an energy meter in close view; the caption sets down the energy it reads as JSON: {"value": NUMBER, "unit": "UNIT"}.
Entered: {"value": 16, "unit": "kWh"}
